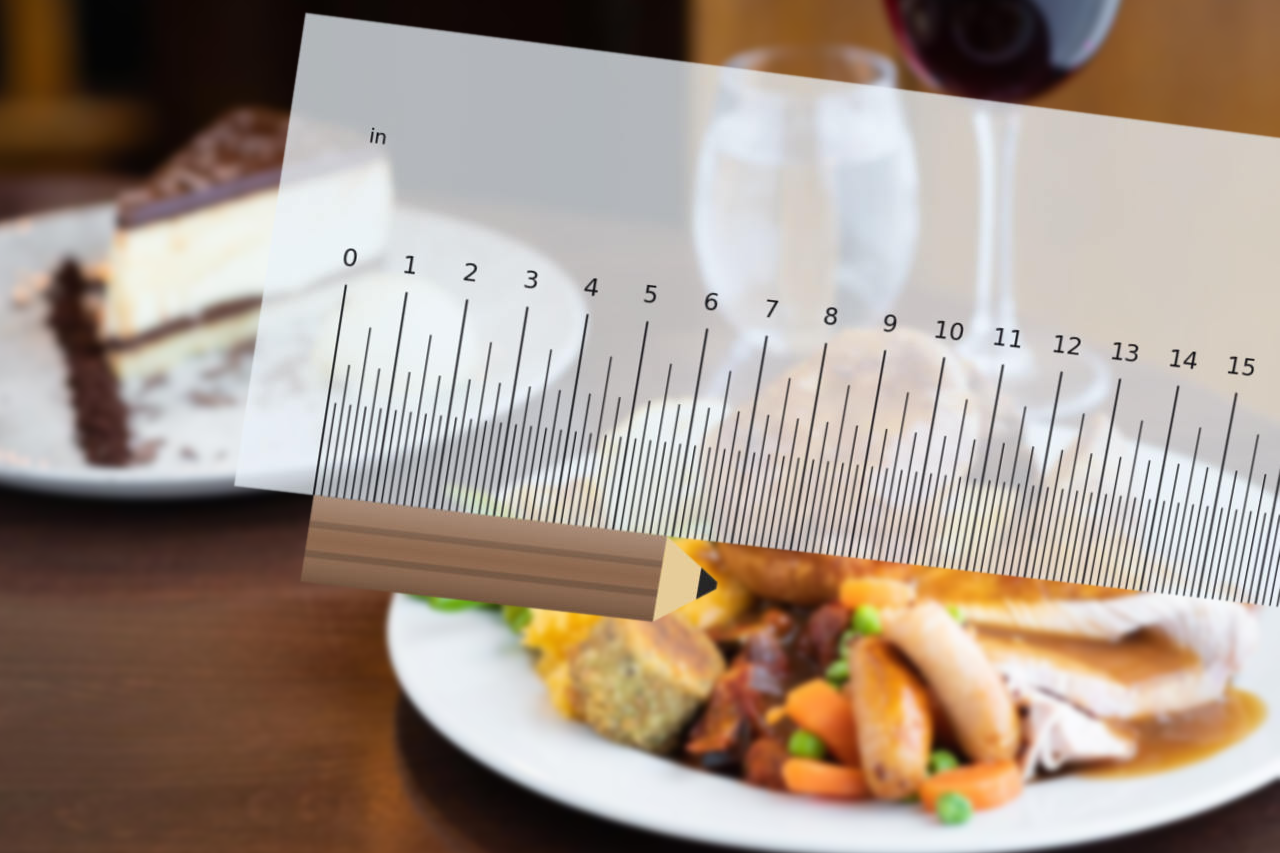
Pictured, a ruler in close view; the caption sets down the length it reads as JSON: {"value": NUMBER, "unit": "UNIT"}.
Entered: {"value": 6.875, "unit": "in"}
